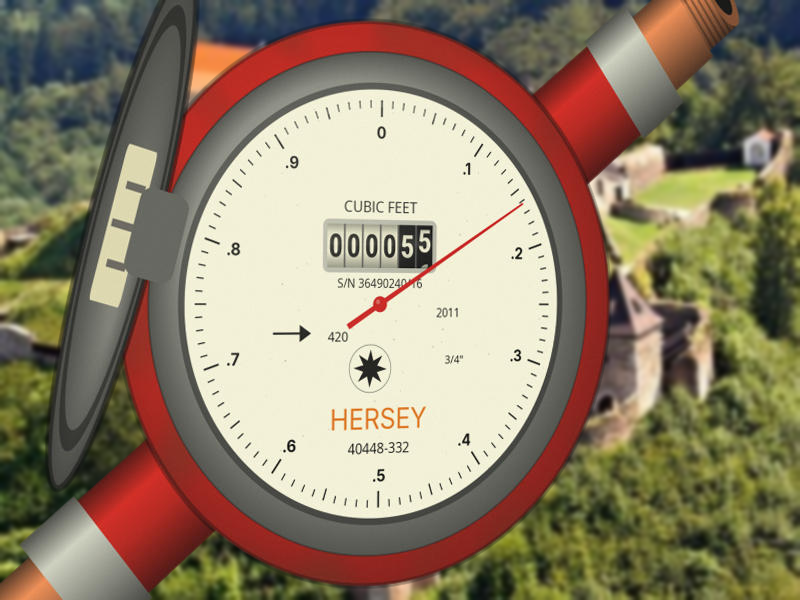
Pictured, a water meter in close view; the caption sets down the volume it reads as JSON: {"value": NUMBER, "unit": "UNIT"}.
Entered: {"value": 55.16, "unit": "ft³"}
